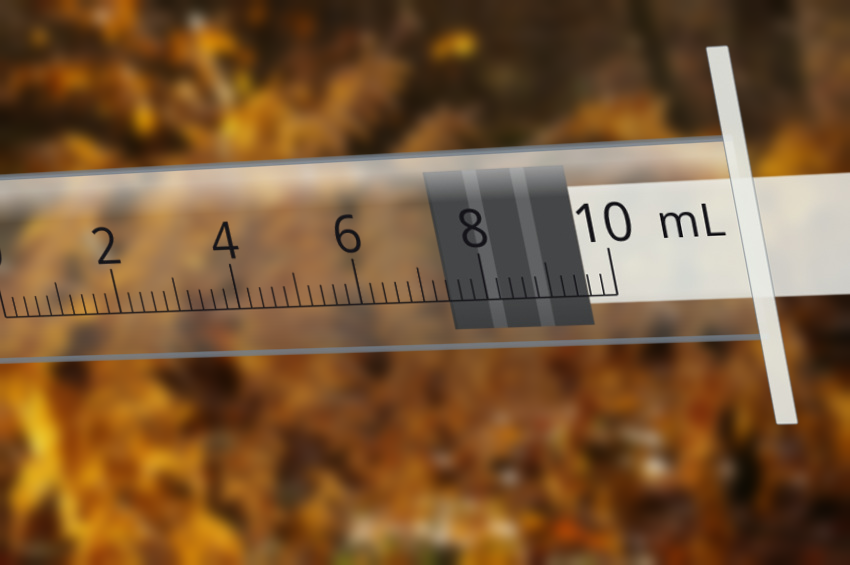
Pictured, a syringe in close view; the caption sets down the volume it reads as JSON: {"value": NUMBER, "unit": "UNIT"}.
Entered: {"value": 7.4, "unit": "mL"}
